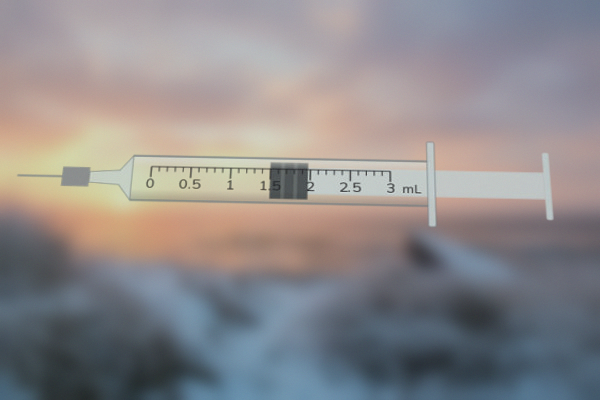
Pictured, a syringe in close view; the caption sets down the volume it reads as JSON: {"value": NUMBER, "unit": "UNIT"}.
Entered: {"value": 1.5, "unit": "mL"}
